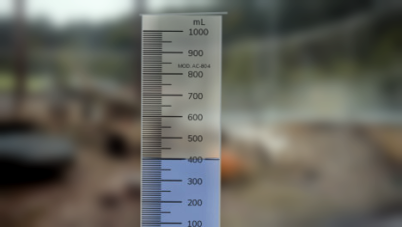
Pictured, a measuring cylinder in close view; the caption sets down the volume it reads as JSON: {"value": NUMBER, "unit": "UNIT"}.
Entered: {"value": 400, "unit": "mL"}
